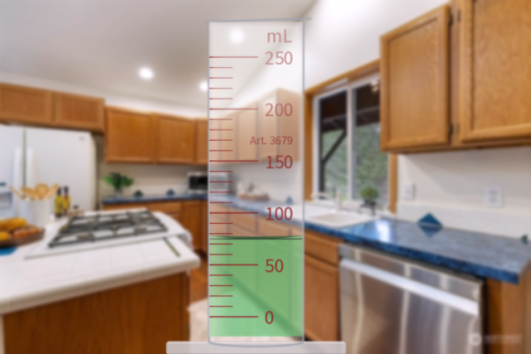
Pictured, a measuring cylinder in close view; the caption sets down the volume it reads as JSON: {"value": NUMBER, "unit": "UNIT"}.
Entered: {"value": 75, "unit": "mL"}
